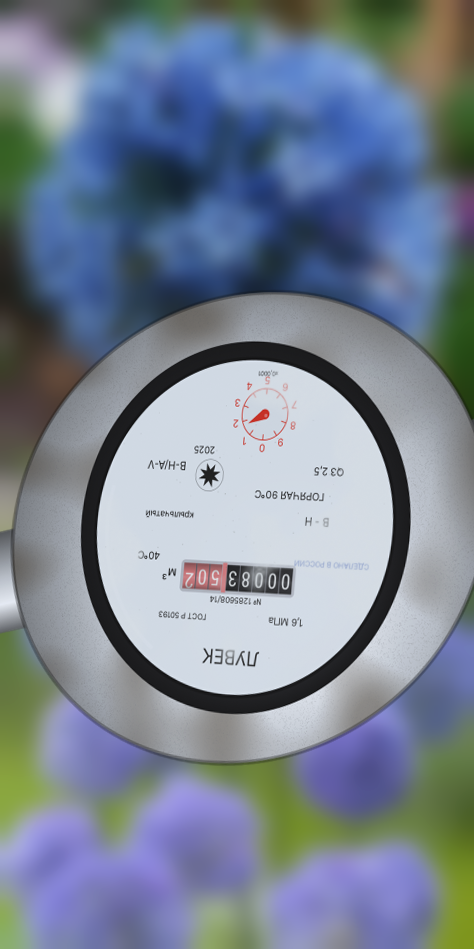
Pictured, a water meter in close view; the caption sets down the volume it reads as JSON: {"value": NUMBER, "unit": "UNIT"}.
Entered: {"value": 83.5021, "unit": "m³"}
